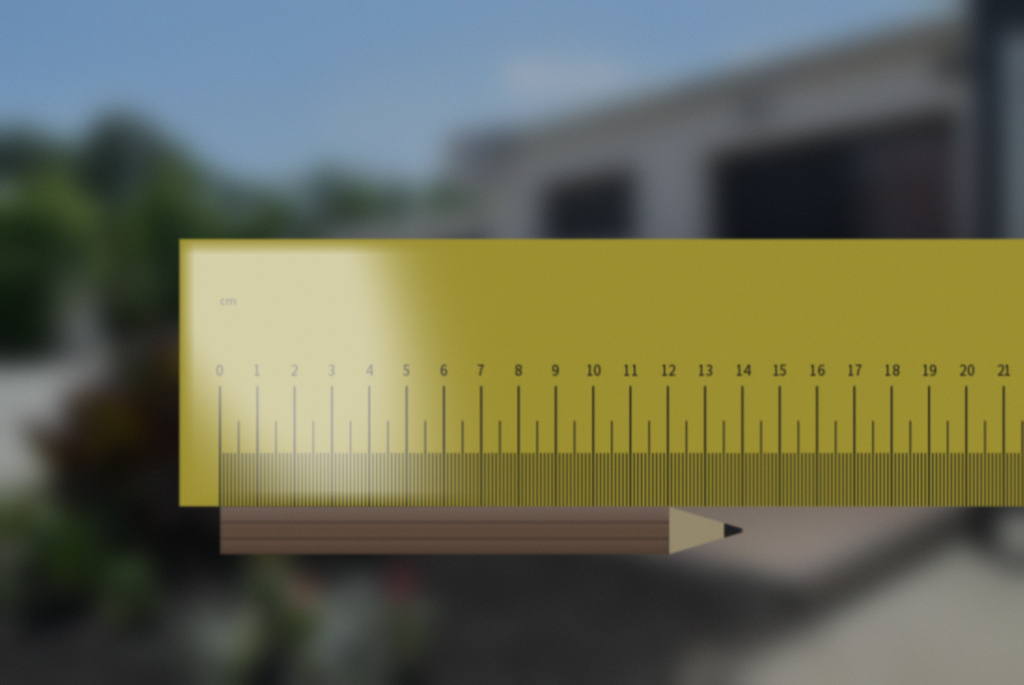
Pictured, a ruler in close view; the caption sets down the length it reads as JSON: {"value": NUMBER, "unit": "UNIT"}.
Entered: {"value": 14, "unit": "cm"}
